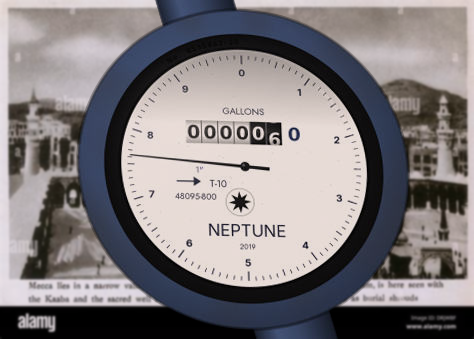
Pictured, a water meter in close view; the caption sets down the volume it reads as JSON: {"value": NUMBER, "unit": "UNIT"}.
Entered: {"value": 57.6, "unit": "gal"}
